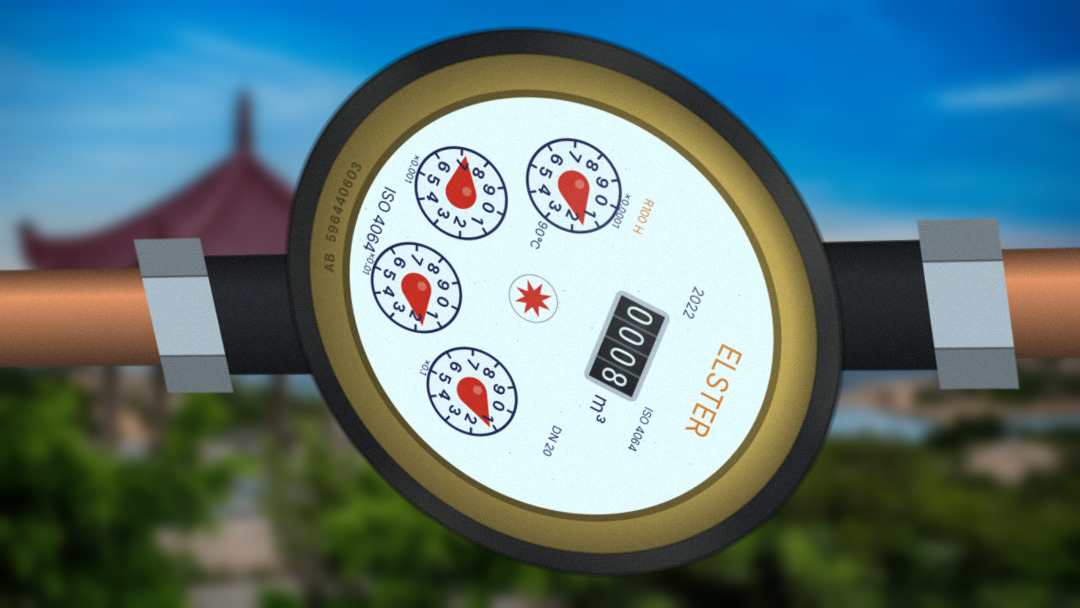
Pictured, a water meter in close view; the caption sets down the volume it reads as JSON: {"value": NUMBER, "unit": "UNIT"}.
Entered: {"value": 8.1171, "unit": "m³"}
